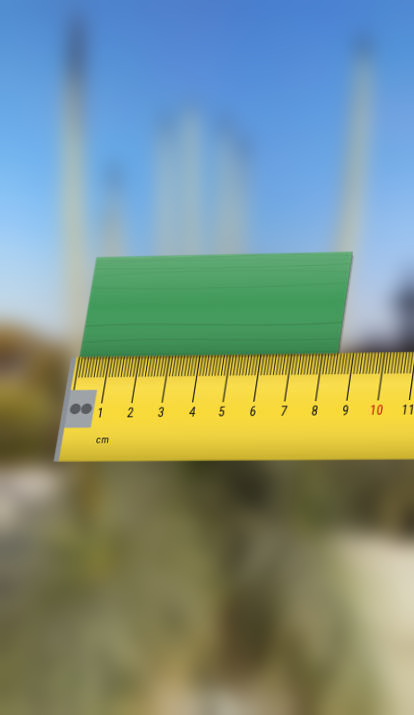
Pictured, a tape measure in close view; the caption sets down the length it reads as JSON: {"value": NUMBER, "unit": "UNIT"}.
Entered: {"value": 8.5, "unit": "cm"}
